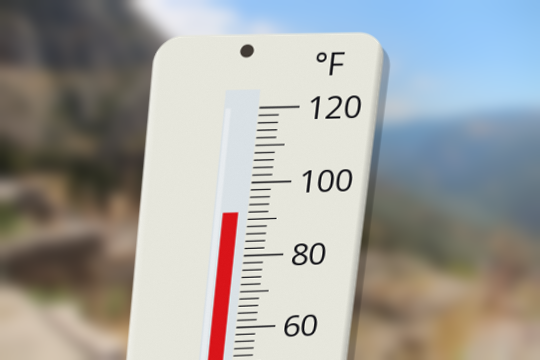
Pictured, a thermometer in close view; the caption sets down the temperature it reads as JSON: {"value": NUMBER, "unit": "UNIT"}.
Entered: {"value": 92, "unit": "°F"}
